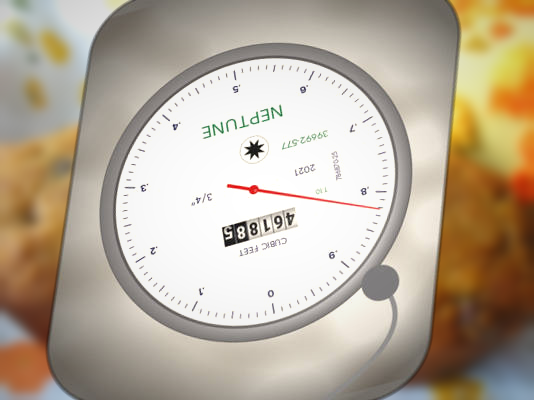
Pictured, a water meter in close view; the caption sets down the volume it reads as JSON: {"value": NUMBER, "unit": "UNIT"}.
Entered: {"value": 461884.82, "unit": "ft³"}
